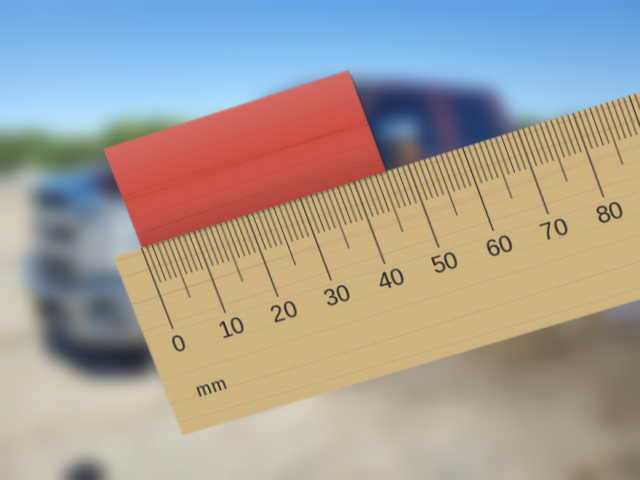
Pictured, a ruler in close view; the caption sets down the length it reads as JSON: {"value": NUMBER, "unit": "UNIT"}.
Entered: {"value": 46, "unit": "mm"}
